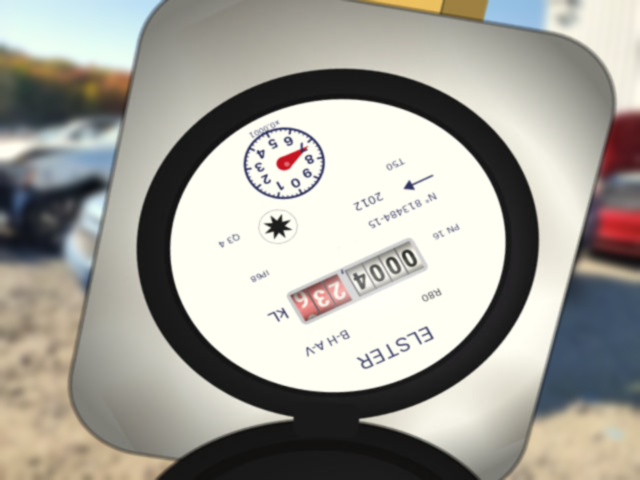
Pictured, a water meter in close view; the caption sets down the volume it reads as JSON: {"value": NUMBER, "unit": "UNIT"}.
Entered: {"value": 4.2357, "unit": "kL"}
